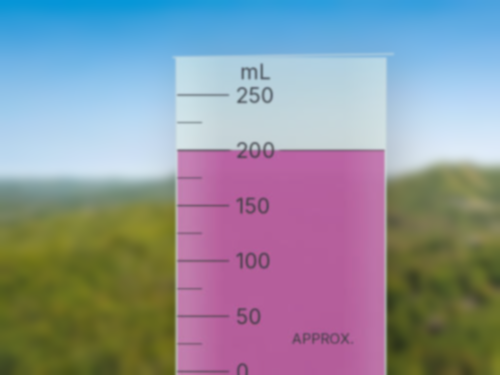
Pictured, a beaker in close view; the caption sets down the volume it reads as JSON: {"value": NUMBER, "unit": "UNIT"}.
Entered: {"value": 200, "unit": "mL"}
